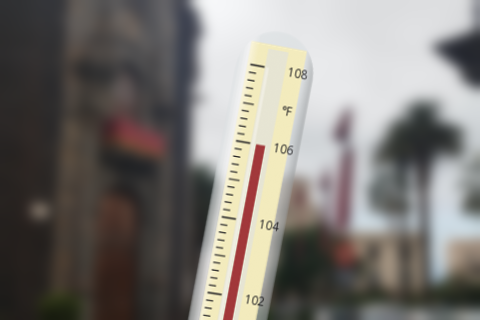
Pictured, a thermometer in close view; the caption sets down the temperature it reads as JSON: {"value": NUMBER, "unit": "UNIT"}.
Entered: {"value": 106, "unit": "°F"}
